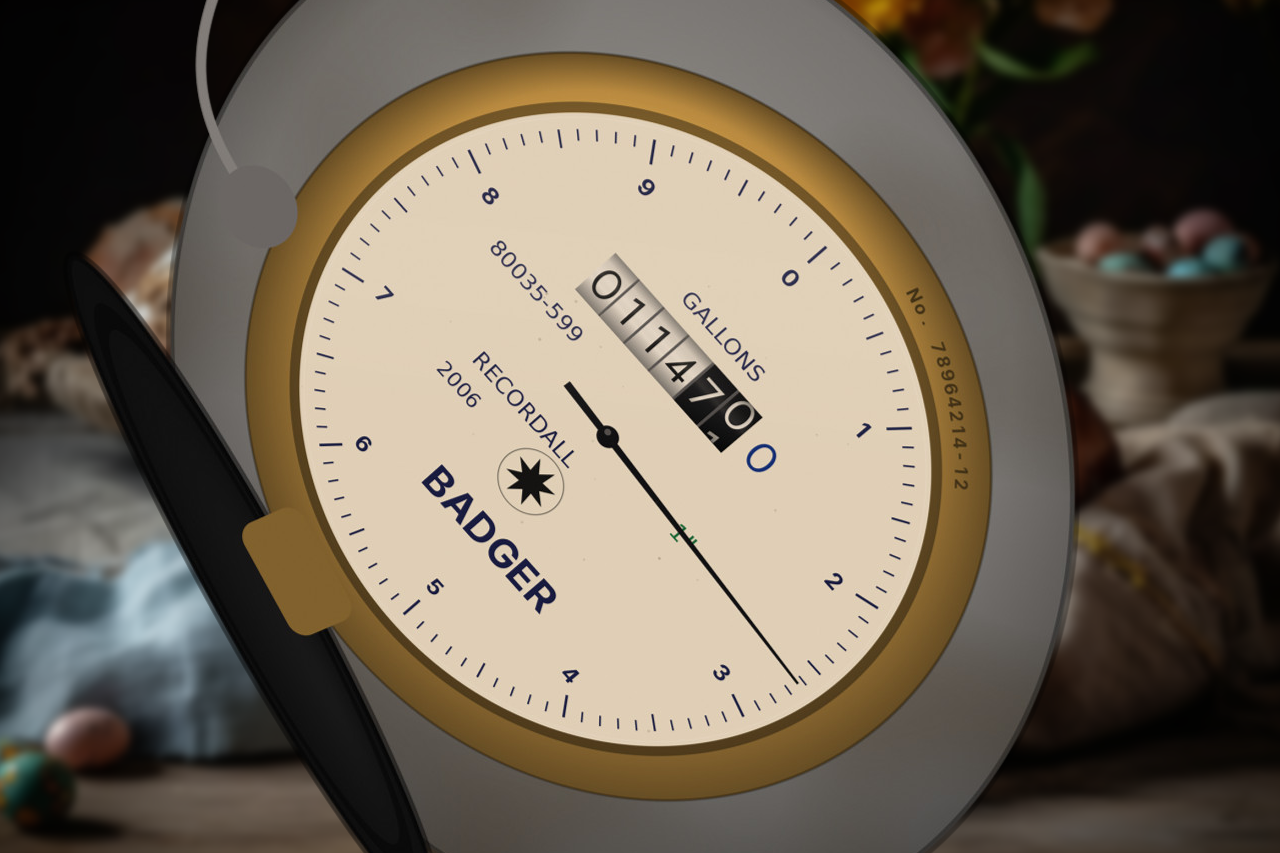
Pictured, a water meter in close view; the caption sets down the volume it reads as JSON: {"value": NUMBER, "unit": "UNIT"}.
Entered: {"value": 114702.6, "unit": "gal"}
